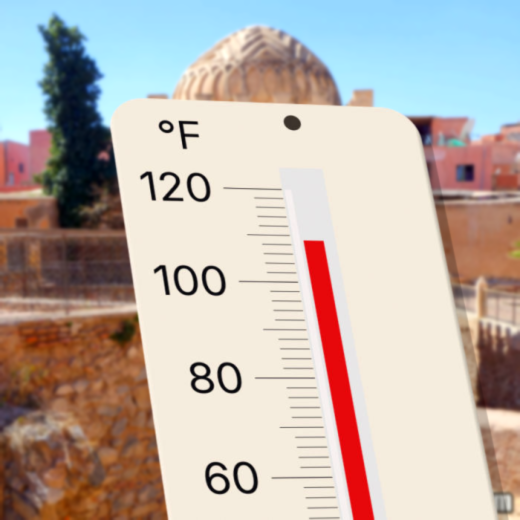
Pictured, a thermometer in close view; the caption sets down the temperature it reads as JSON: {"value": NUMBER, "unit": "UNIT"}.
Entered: {"value": 109, "unit": "°F"}
